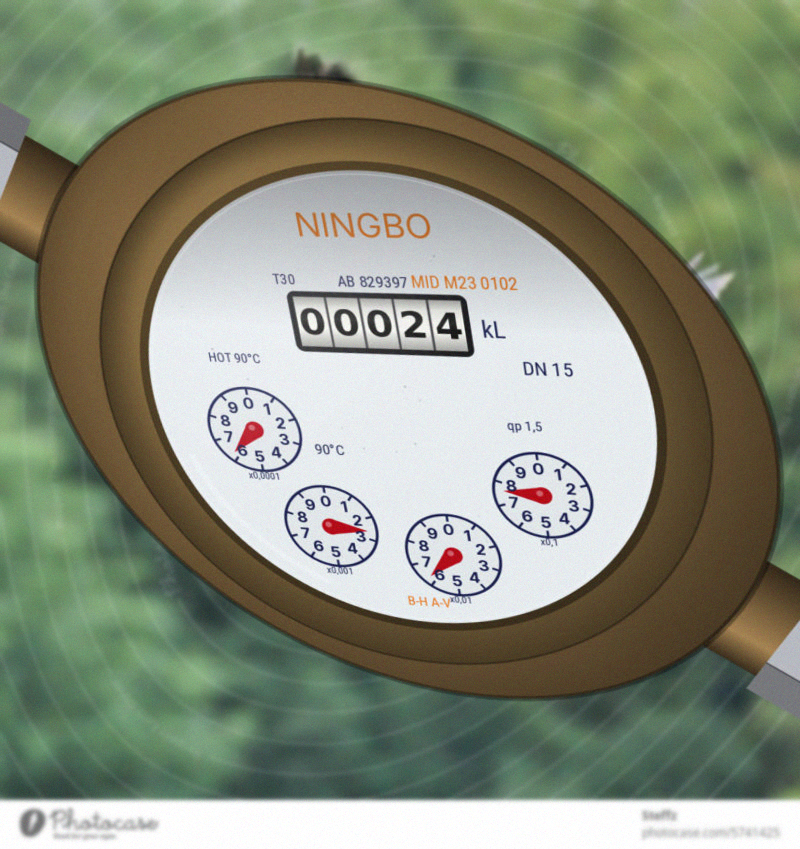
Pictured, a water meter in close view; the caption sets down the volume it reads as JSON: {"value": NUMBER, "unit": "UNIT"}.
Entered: {"value": 24.7626, "unit": "kL"}
